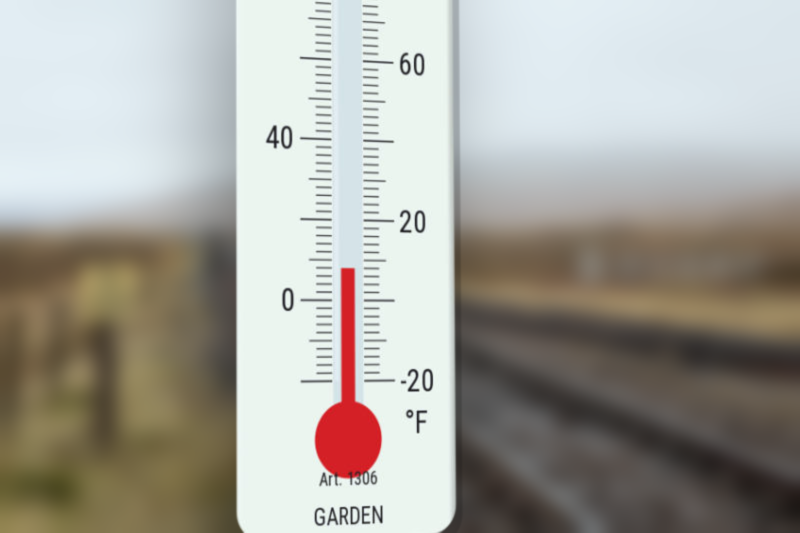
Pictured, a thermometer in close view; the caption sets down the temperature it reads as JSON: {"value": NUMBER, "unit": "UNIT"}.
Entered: {"value": 8, "unit": "°F"}
